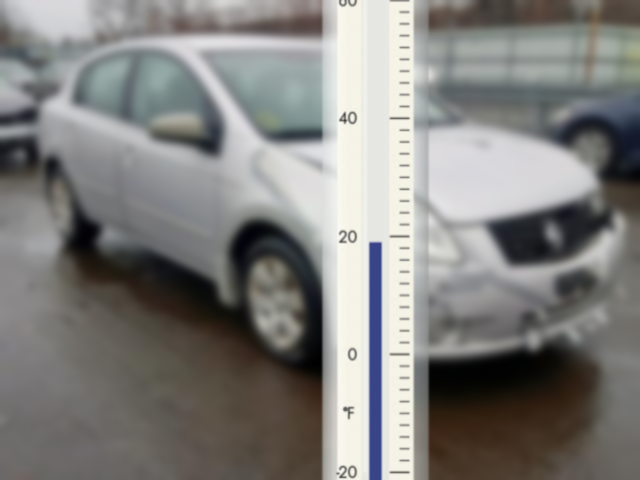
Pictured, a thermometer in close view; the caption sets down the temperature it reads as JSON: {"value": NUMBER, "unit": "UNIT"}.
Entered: {"value": 19, "unit": "°F"}
